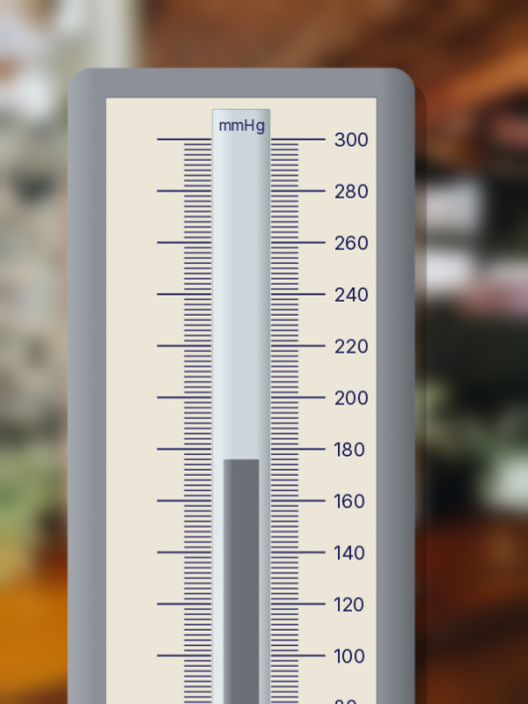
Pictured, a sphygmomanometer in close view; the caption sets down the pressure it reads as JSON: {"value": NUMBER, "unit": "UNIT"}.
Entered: {"value": 176, "unit": "mmHg"}
